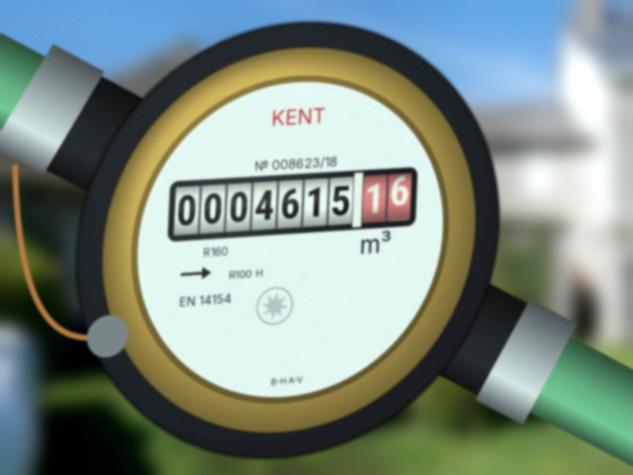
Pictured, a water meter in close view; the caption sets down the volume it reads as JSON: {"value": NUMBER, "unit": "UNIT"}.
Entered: {"value": 4615.16, "unit": "m³"}
